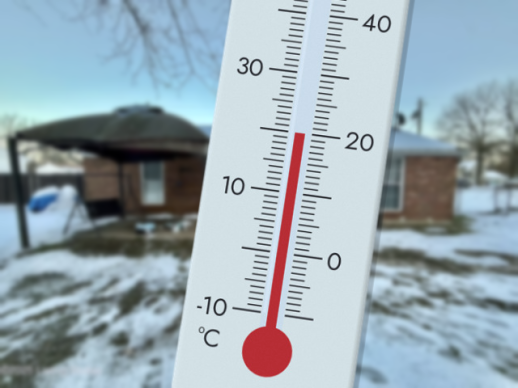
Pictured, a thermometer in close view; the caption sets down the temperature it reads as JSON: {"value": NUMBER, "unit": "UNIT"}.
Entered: {"value": 20, "unit": "°C"}
